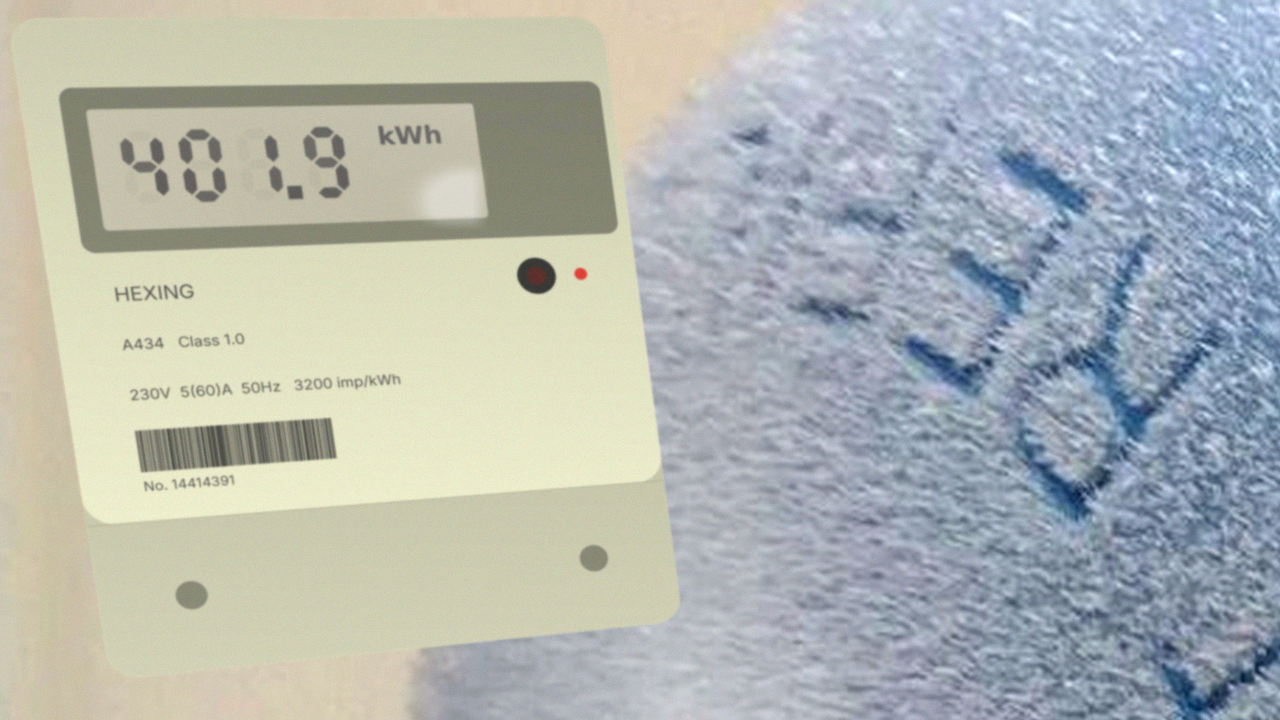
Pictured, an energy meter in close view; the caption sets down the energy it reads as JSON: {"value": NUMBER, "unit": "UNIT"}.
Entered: {"value": 401.9, "unit": "kWh"}
